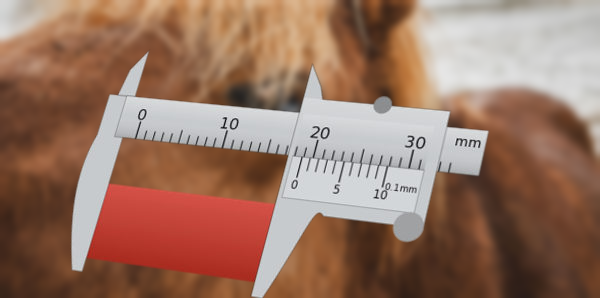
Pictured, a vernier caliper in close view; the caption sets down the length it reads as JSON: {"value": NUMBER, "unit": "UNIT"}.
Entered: {"value": 18.8, "unit": "mm"}
